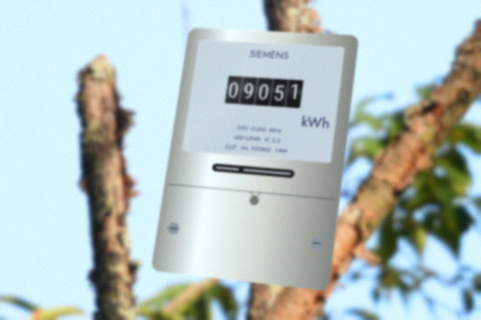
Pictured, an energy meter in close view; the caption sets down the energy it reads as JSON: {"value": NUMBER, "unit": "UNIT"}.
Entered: {"value": 9051, "unit": "kWh"}
